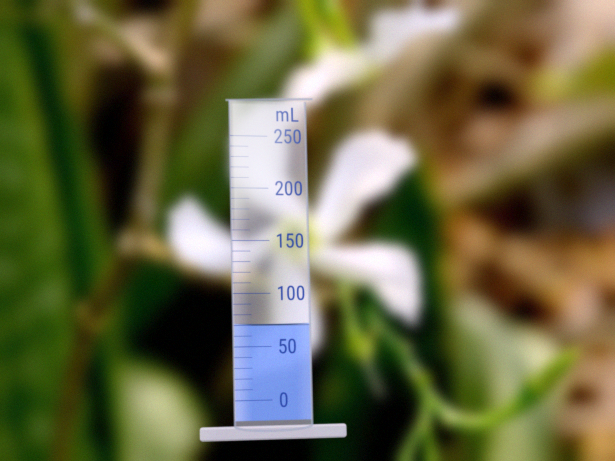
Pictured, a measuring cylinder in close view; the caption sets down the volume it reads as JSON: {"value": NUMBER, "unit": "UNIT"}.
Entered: {"value": 70, "unit": "mL"}
